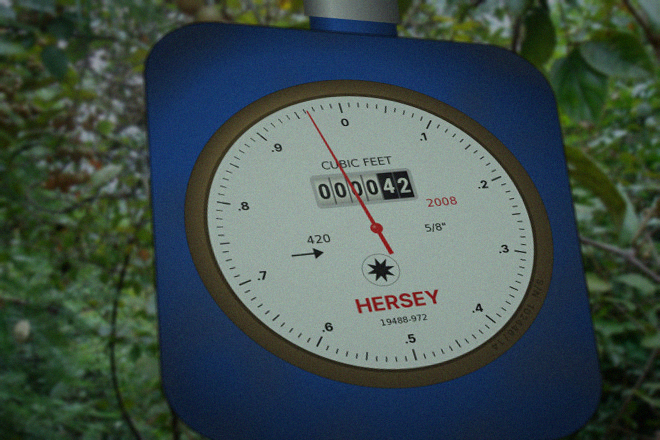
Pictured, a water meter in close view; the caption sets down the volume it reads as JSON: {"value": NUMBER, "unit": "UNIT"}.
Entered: {"value": 41.96, "unit": "ft³"}
